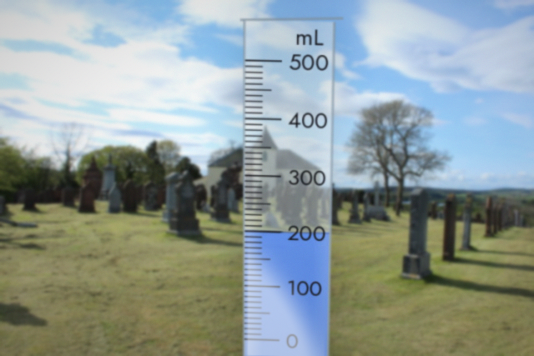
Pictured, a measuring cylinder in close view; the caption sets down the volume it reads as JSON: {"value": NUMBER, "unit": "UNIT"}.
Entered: {"value": 200, "unit": "mL"}
